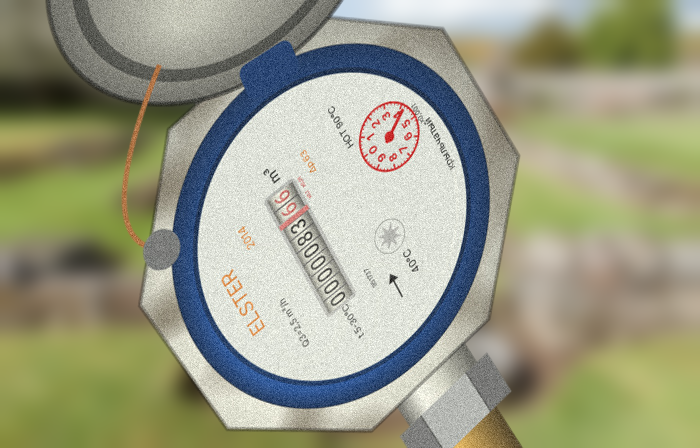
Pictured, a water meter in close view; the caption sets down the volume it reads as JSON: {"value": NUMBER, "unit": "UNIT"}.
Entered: {"value": 83.664, "unit": "m³"}
